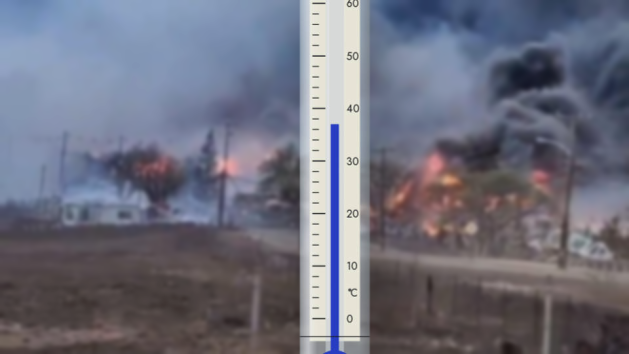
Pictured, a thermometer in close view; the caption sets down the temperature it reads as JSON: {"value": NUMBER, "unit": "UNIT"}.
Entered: {"value": 37, "unit": "°C"}
